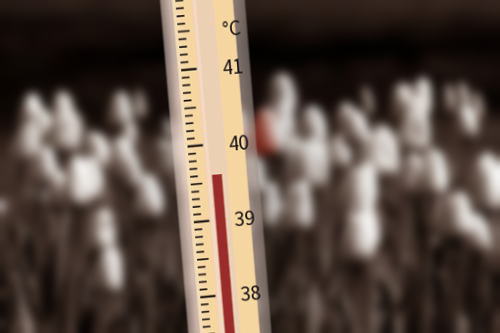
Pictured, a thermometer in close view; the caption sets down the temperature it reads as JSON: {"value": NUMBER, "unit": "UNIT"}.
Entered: {"value": 39.6, "unit": "°C"}
